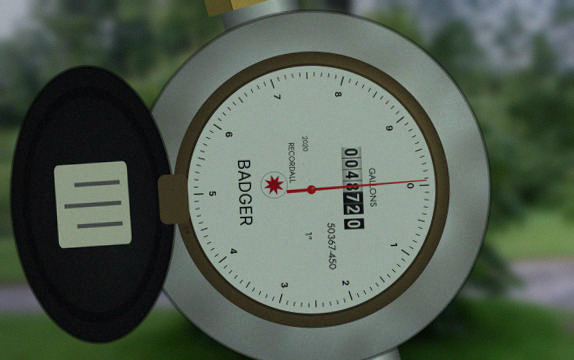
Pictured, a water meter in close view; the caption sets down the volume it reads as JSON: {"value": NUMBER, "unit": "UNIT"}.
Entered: {"value": 48719.9, "unit": "gal"}
